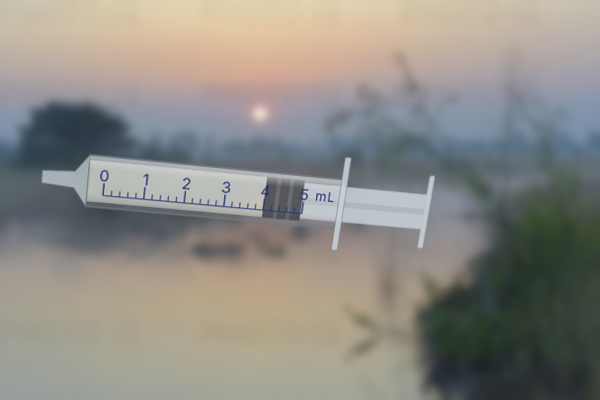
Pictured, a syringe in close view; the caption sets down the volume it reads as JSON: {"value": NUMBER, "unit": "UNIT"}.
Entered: {"value": 4, "unit": "mL"}
